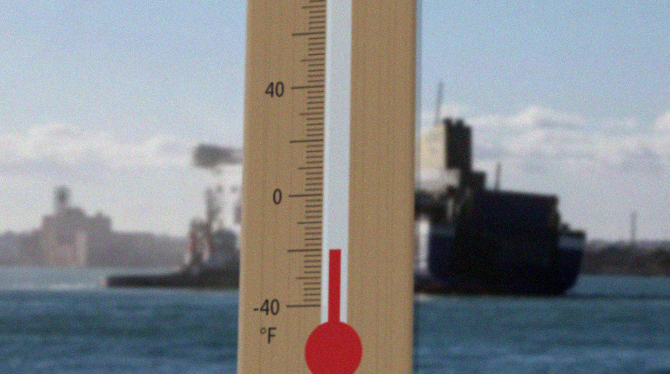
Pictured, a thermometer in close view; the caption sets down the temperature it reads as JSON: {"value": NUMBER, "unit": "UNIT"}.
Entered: {"value": -20, "unit": "°F"}
